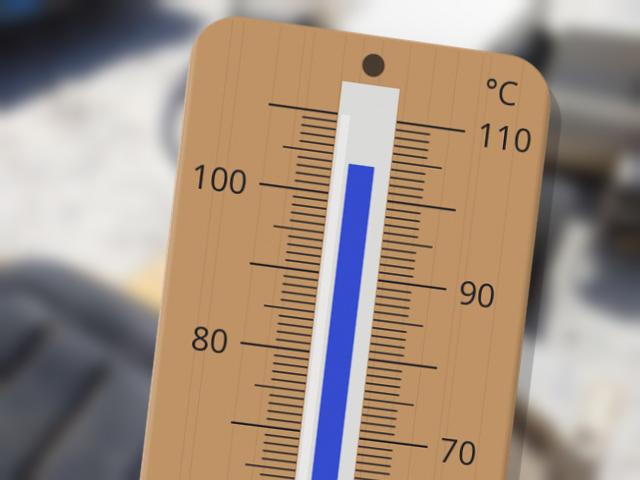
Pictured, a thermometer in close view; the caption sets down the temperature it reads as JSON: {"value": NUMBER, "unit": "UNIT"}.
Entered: {"value": 104, "unit": "°C"}
